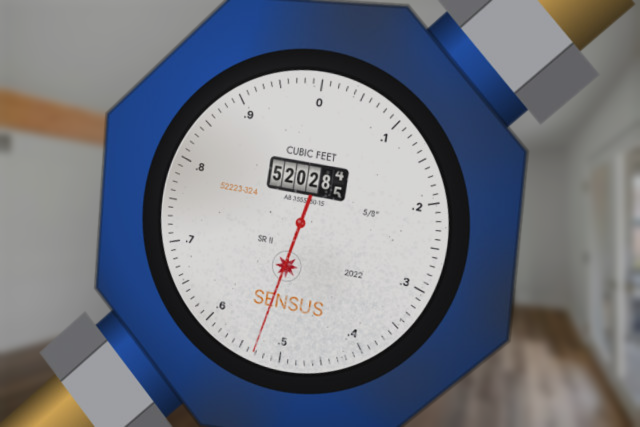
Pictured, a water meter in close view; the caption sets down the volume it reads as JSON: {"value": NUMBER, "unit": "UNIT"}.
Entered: {"value": 520284.53, "unit": "ft³"}
